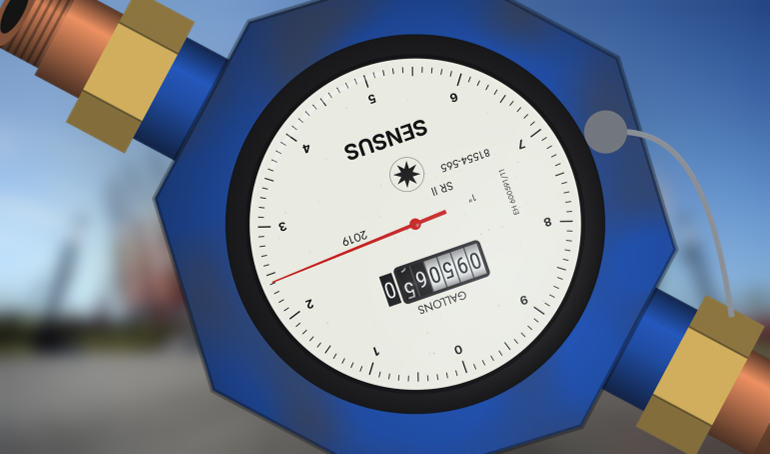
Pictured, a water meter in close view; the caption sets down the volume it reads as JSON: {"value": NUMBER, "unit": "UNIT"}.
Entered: {"value": 950652.4, "unit": "gal"}
